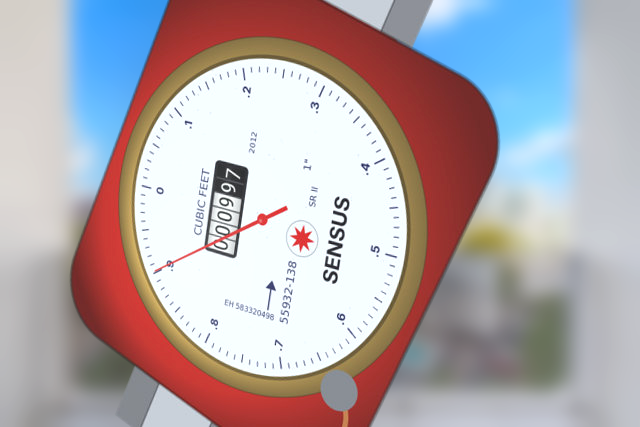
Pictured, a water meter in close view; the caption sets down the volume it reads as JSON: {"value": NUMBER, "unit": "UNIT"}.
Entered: {"value": 996.90, "unit": "ft³"}
